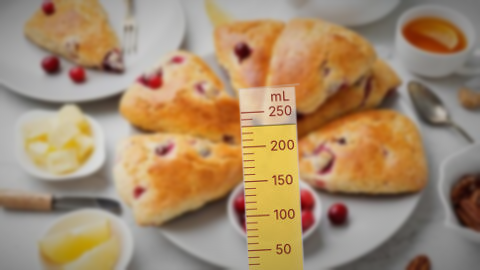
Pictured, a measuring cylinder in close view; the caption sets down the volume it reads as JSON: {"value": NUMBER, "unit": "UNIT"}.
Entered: {"value": 230, "unit": "mL"}
